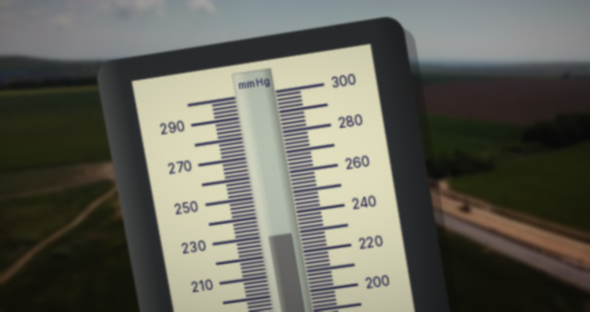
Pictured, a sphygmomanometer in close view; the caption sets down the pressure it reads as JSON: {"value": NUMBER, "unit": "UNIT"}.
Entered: {"value": 230, "unit": "mmHg"}
